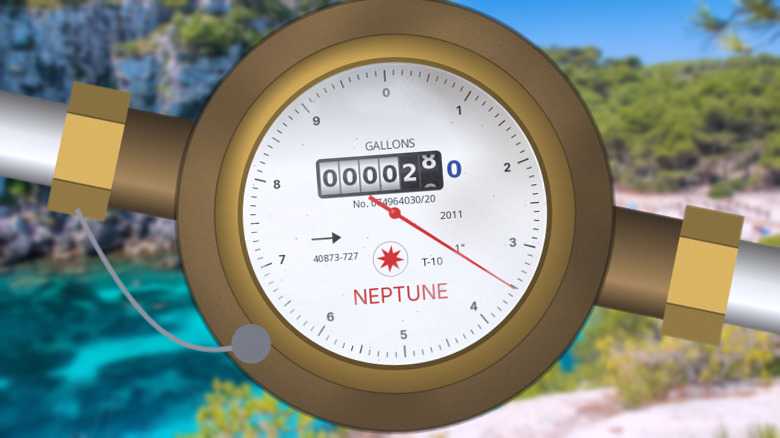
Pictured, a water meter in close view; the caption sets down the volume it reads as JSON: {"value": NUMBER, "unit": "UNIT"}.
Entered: {"value": 283.5, "unit": "gal"}
